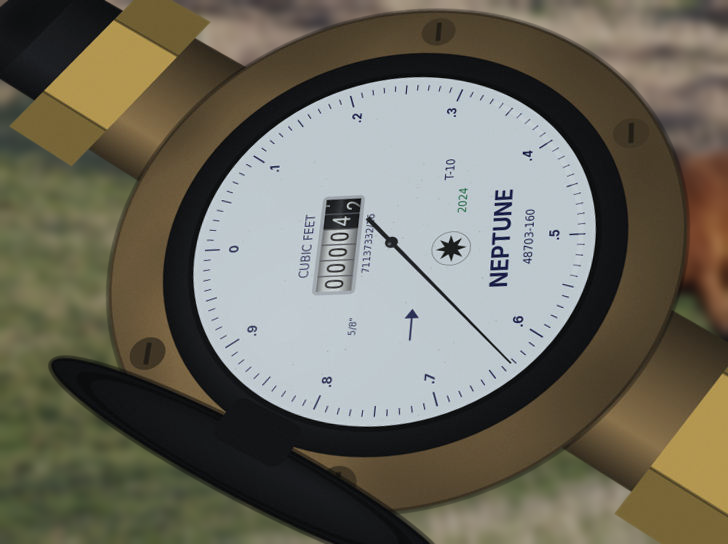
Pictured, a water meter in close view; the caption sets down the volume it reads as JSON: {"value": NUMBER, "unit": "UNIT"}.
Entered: {"value": 41.63, "unit": "ft³"}
